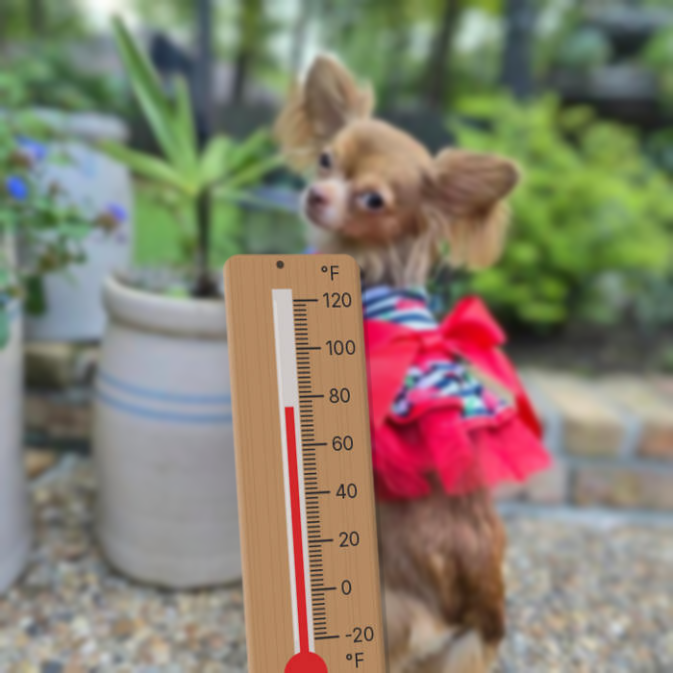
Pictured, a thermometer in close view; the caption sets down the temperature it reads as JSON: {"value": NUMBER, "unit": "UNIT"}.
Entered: {"value": 76, "unit": "°F"}
